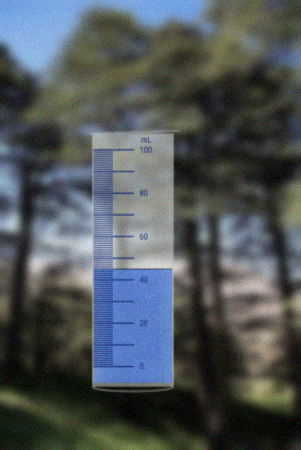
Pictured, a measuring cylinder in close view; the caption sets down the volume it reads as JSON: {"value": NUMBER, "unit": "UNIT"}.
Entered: {"value": 45, "unit": "mL"}
